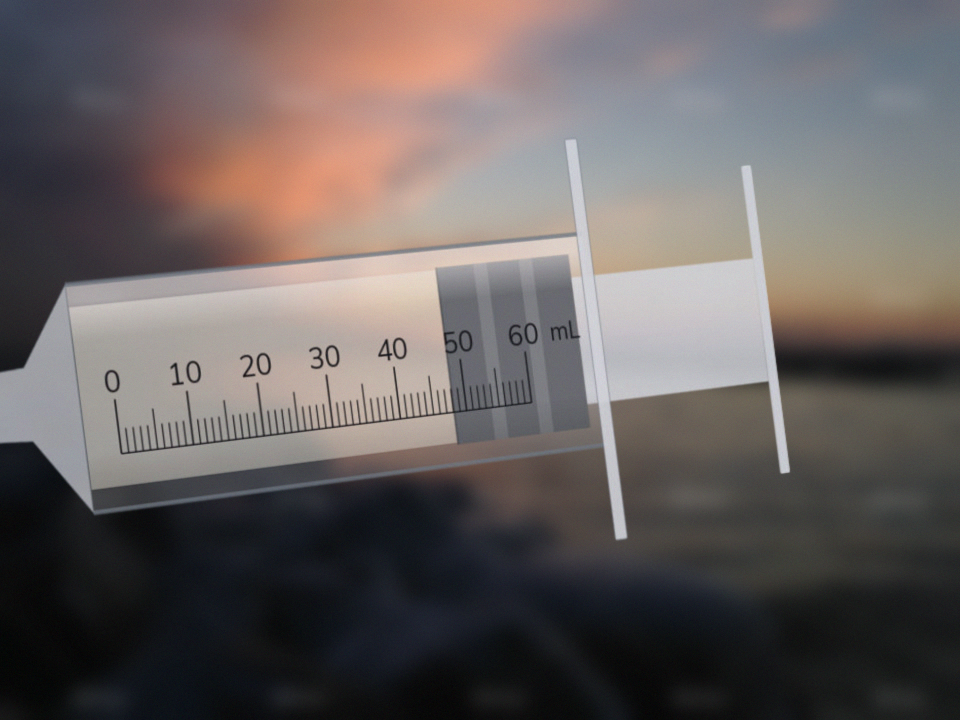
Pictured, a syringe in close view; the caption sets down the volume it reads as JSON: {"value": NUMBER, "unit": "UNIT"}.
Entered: {"value": 48, "unit": "mL"}
